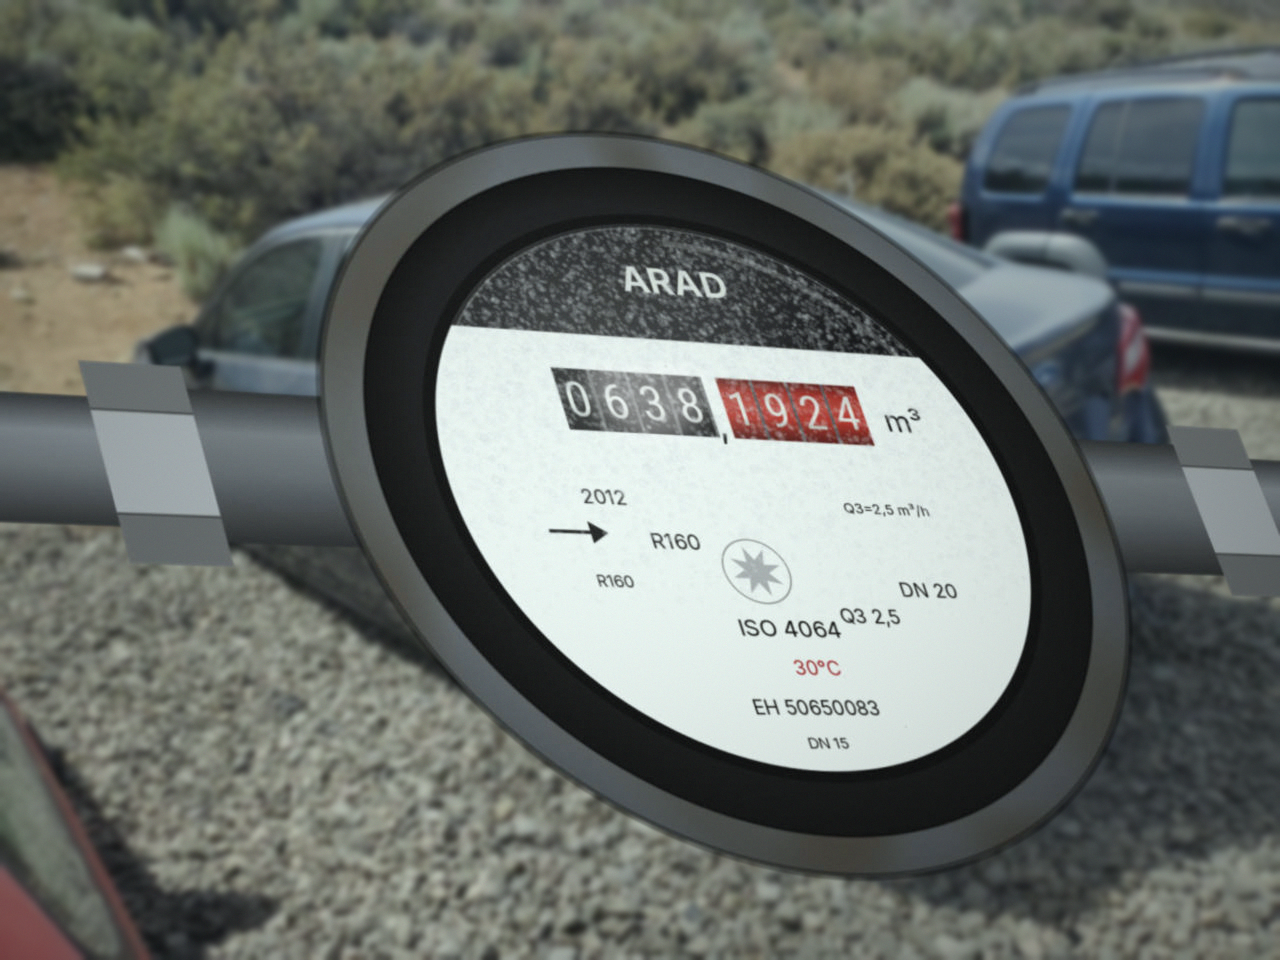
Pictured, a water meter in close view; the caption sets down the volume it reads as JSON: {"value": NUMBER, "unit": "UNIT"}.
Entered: {"value": 638.1924, "unit": "m³"}
